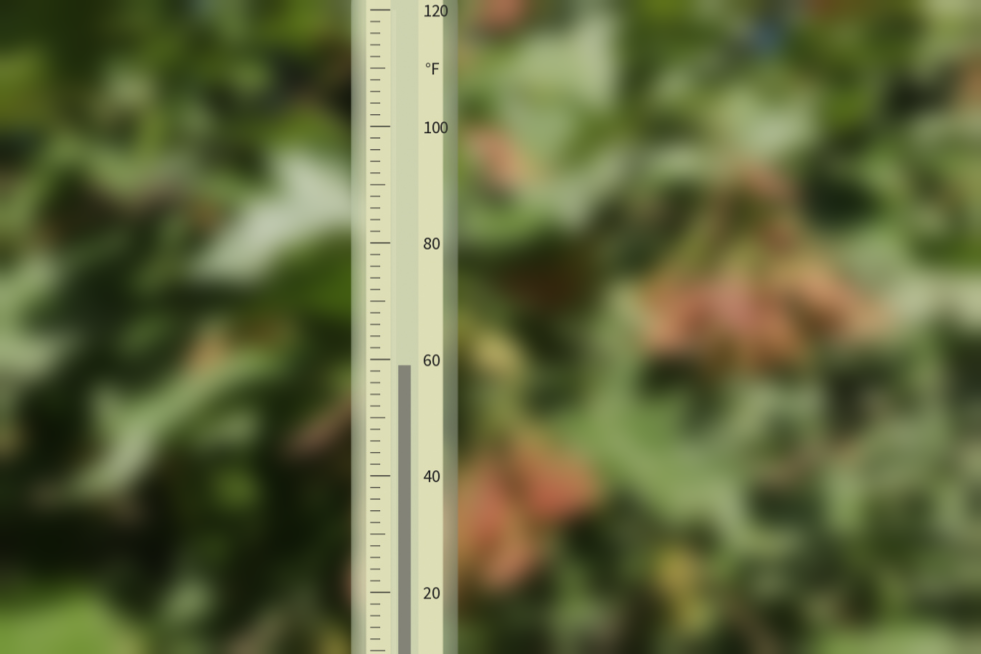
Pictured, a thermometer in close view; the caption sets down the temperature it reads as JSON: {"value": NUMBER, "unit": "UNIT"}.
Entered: {"value": 59, "unit": "°F"}
